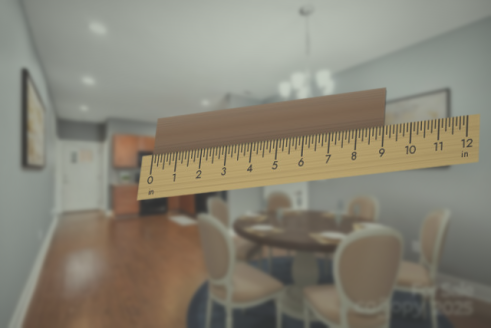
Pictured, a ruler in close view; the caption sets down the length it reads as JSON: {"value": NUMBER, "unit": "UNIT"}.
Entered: {"value": 9, "unit": "in"}
